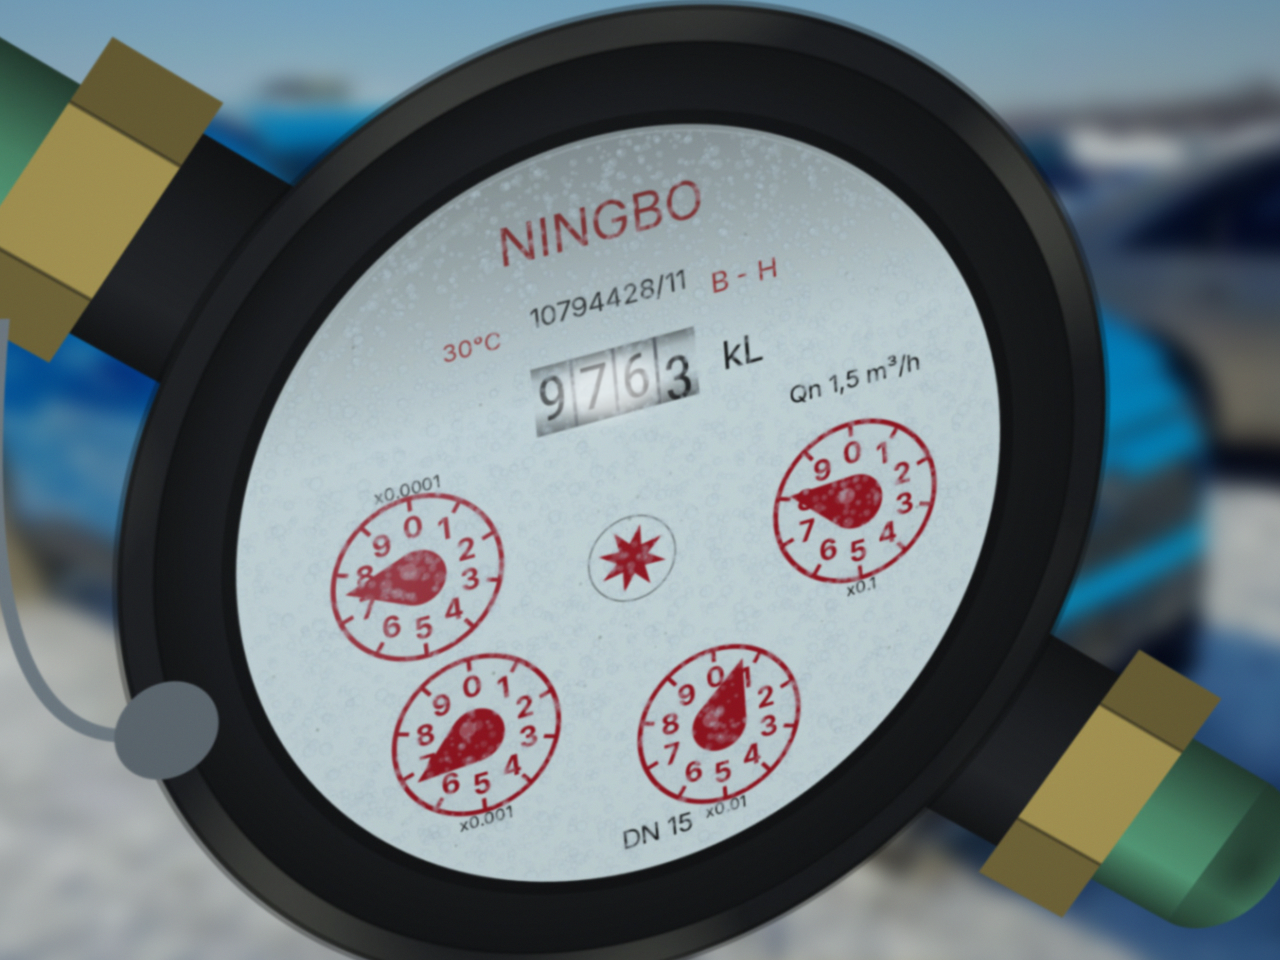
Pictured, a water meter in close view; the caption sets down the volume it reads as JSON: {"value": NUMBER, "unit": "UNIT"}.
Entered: {"value": 9762.8067, "unit": "kL"}
